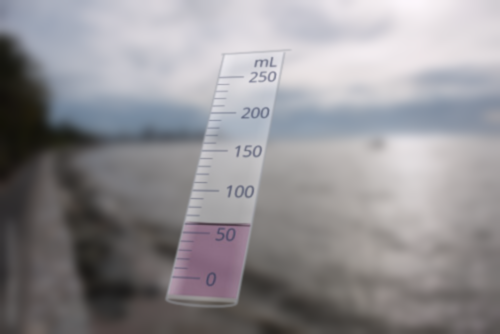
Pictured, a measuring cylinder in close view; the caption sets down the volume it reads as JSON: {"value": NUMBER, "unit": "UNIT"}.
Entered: {"value": 60, "unit": "mL"}
